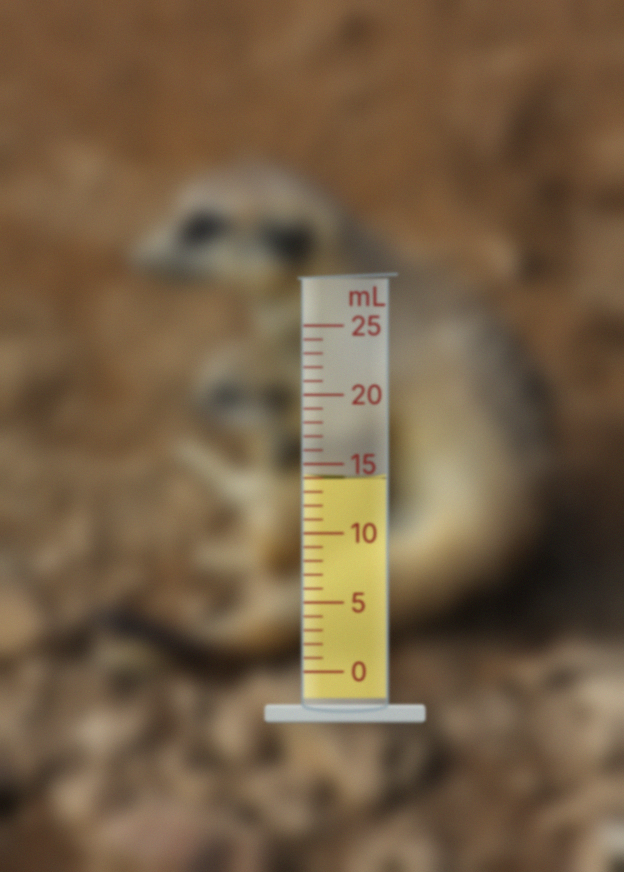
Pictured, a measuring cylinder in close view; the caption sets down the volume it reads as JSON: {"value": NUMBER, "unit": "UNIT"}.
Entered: {"value": 14, "unit": "mL"}
